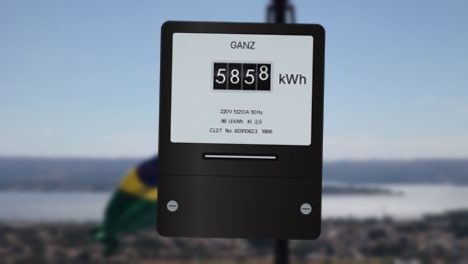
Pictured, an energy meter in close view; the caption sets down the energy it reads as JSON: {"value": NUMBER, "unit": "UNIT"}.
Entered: {"value": 5858, "unit": "kWh"}
